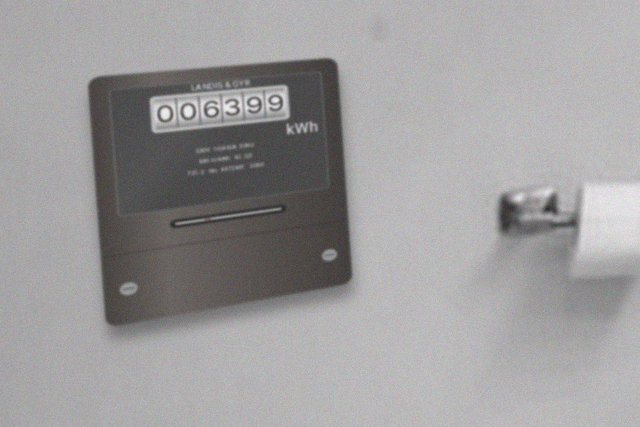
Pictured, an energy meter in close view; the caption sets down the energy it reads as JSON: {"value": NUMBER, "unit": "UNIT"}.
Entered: {"value": 6399, "unit": "kWh"}
